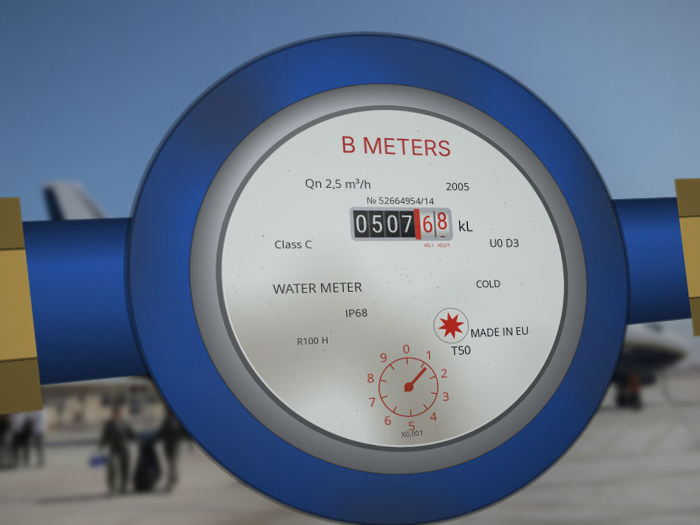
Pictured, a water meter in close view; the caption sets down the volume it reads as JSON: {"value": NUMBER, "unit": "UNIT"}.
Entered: {"value": 507.681, "unit": "kL"}
